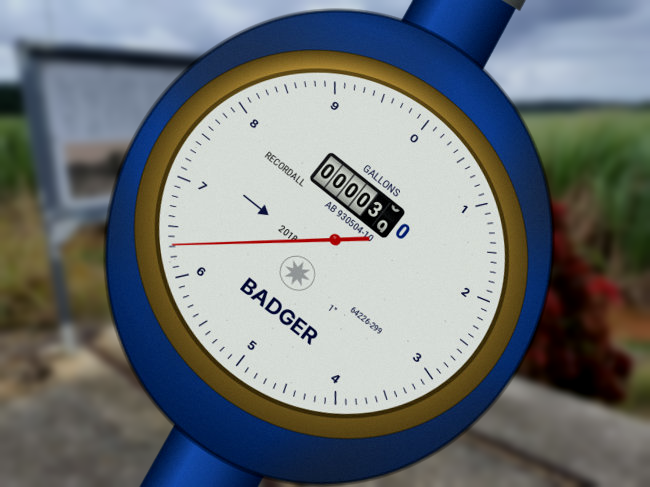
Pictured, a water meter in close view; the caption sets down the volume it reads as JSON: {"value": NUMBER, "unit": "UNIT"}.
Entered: {"value": 386.3, "unit": "gal"}
